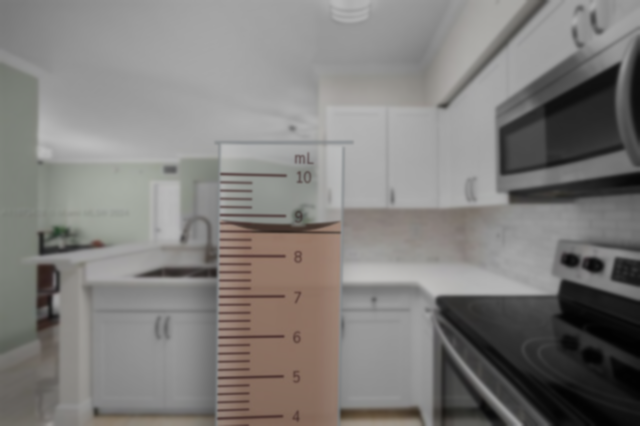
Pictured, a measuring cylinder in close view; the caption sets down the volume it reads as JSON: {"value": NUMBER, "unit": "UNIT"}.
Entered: {"value": 8.6, "unit": "mL"}
